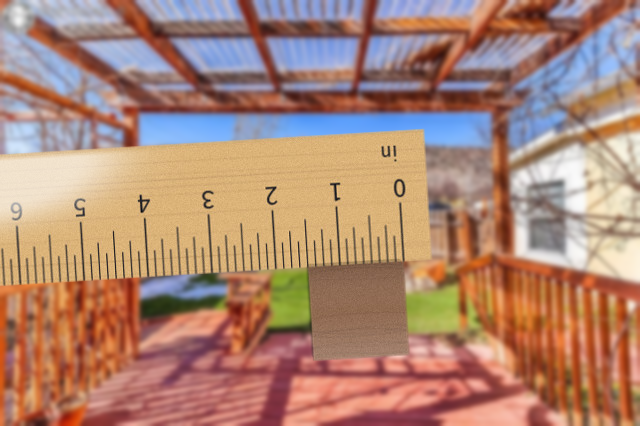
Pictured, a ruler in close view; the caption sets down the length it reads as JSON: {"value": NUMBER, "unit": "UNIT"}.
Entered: {"value": 1.5, "unit": "in"}
